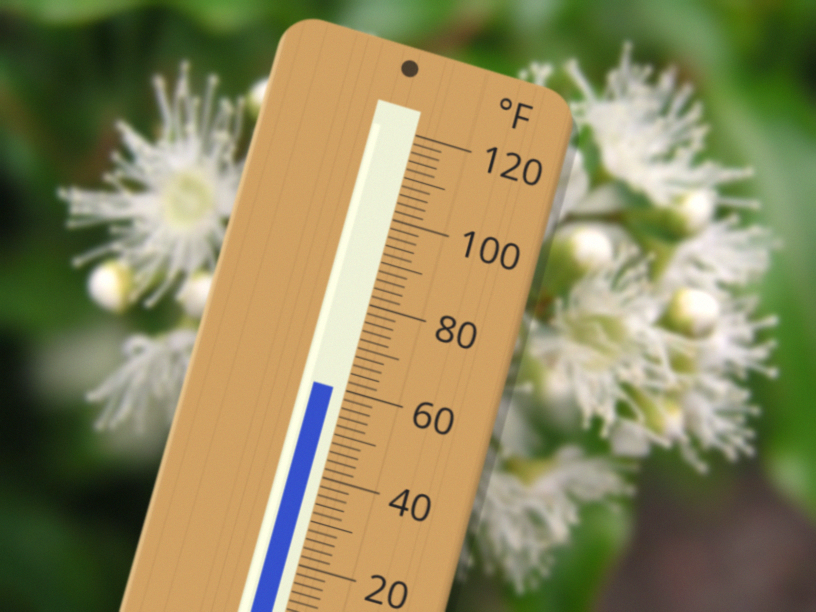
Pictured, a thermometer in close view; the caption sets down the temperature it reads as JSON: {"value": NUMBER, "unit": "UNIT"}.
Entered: {"value": 60, "unit": "°F"}
